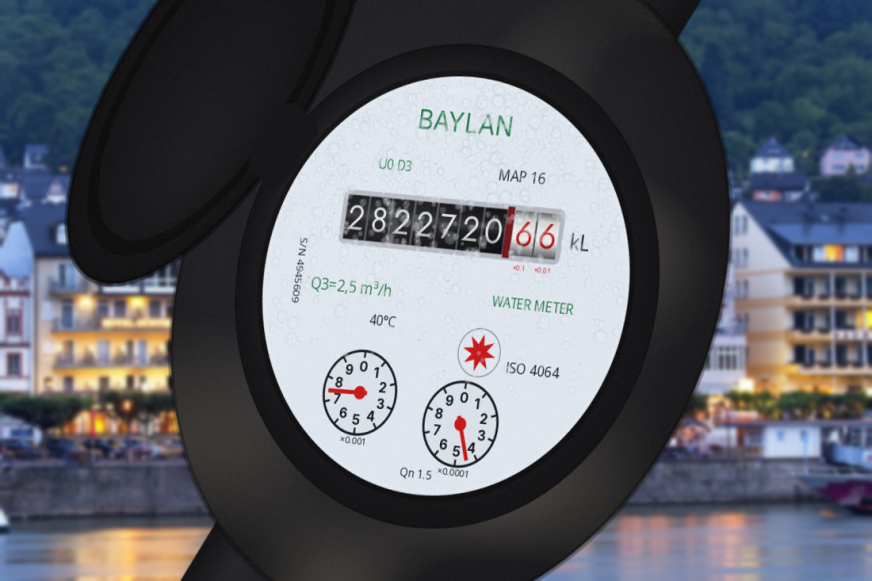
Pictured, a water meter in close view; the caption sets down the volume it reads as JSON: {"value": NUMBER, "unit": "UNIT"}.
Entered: {"value": 2822720.6674, "unit": "kL"}
